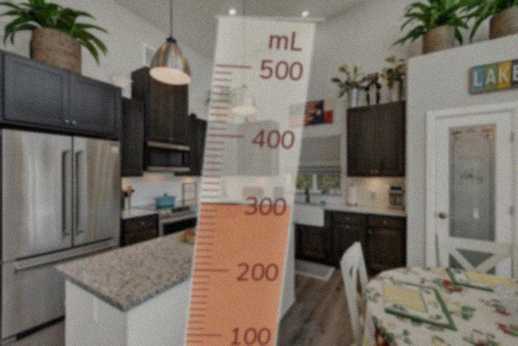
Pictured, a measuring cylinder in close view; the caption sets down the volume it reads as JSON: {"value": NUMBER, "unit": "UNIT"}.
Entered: {"value": 300, "unit": "mL"}
